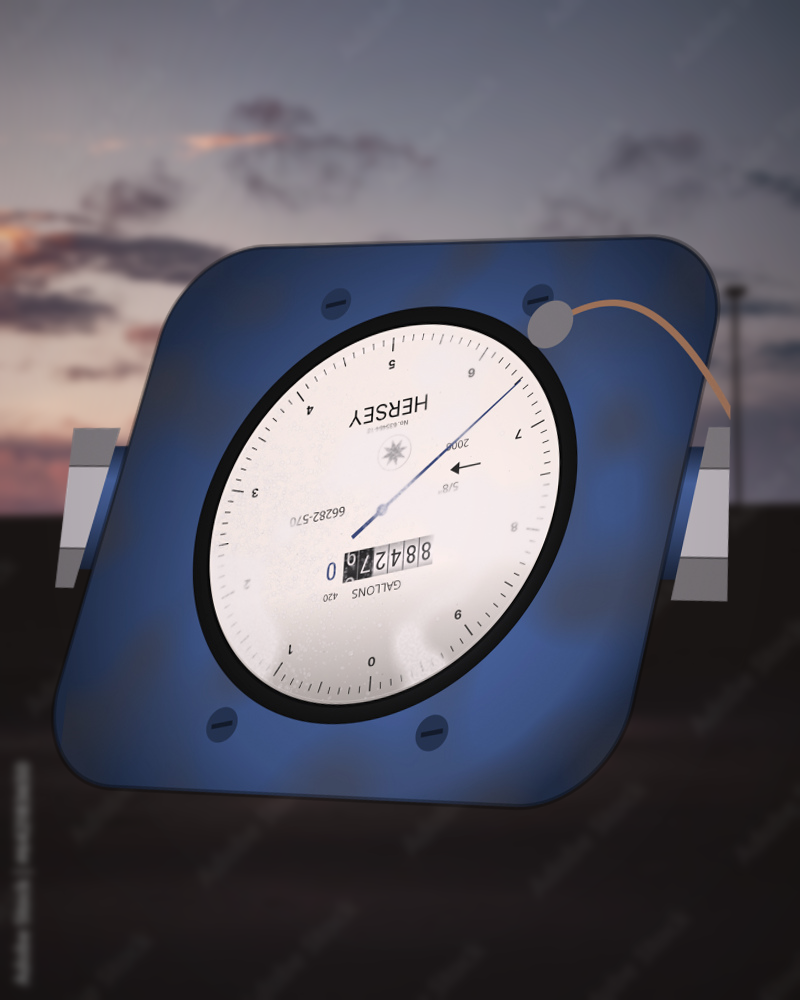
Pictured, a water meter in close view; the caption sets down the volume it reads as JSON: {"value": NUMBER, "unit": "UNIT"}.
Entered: {"value": 8842786.5, "unit": "gal"}
